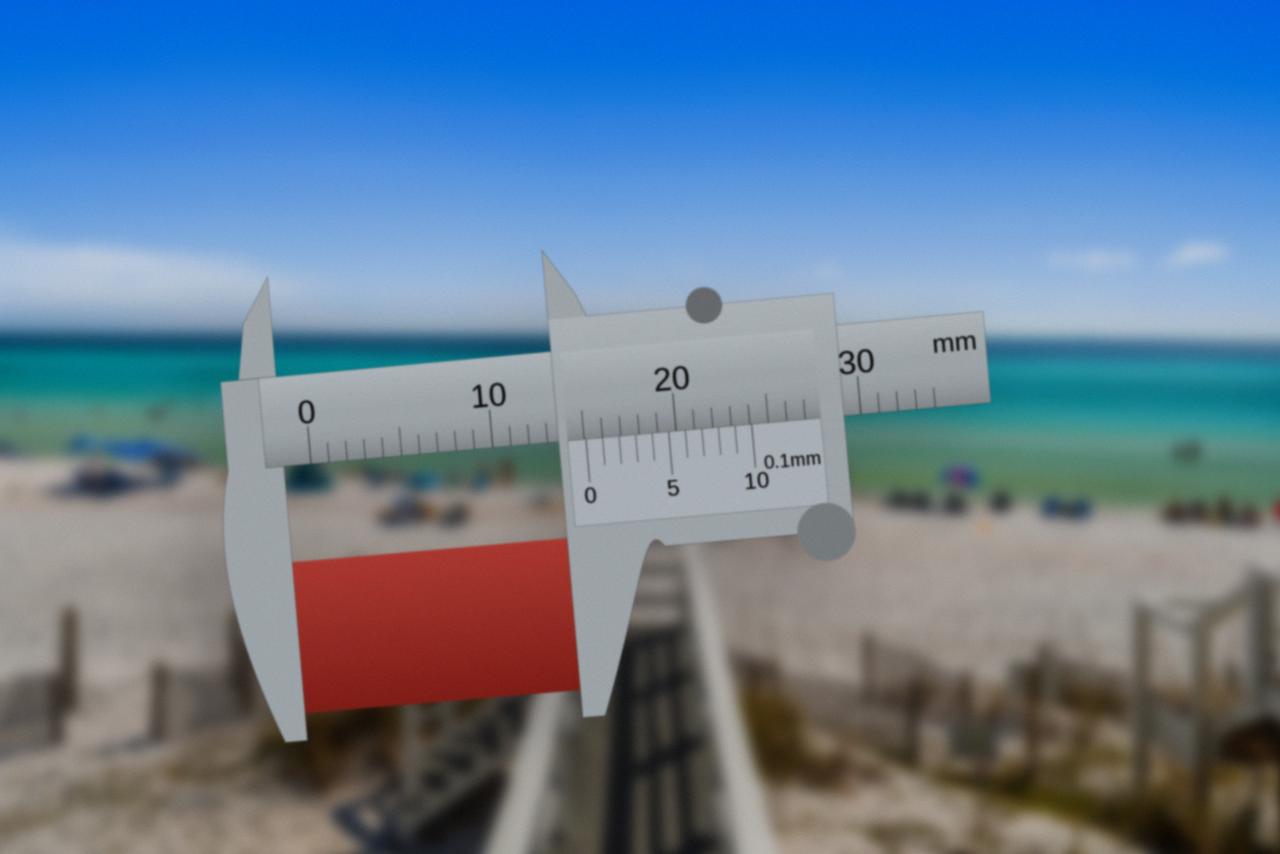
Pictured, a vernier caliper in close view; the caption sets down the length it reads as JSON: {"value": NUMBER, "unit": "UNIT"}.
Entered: {"value": 15.1, "unit": "mm"}
